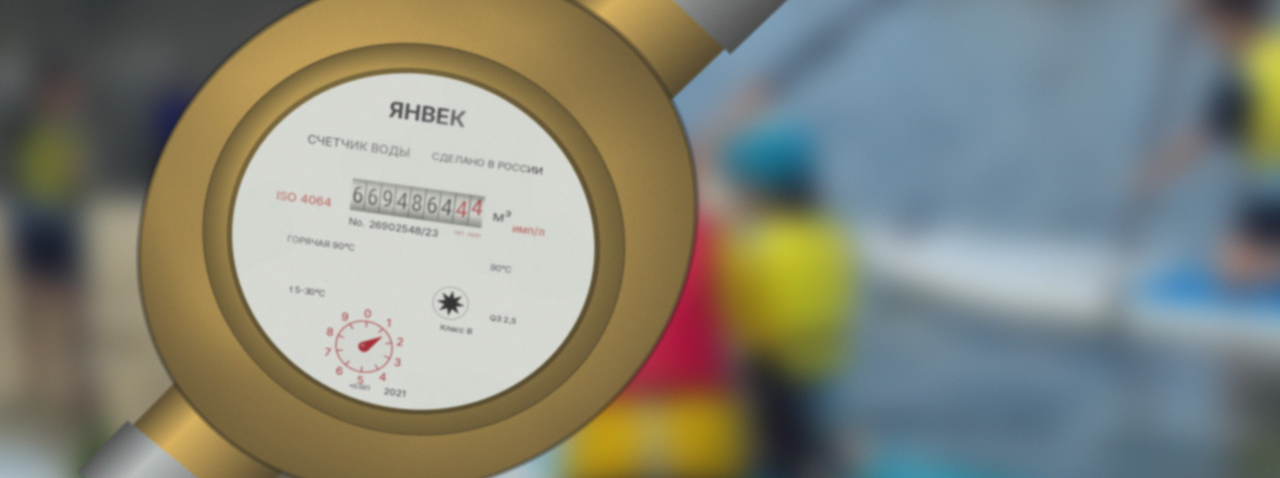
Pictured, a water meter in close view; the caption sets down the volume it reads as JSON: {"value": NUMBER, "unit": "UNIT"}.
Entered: {"value": 6694864.441, "unit": "m³"}
